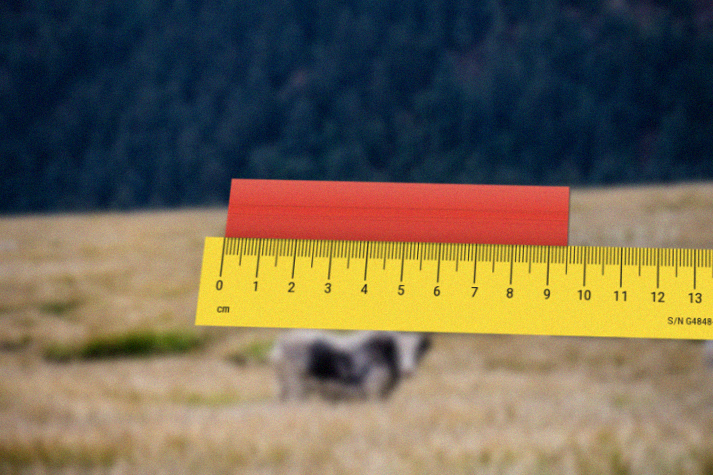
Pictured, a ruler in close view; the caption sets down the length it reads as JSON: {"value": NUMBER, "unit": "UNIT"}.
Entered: {"value": 9.5, "unit": "cm"}
